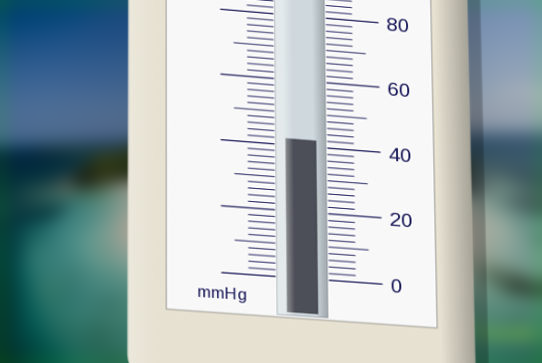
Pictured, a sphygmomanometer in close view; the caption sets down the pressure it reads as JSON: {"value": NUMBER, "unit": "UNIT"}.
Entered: {"value": 42, "unit": "mmHg"}
